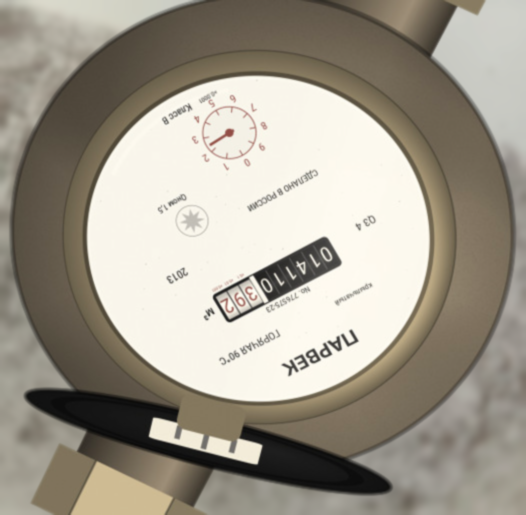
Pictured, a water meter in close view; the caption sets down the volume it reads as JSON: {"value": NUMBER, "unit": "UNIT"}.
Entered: {"value": 14110.3922, "unit": "m³"}
